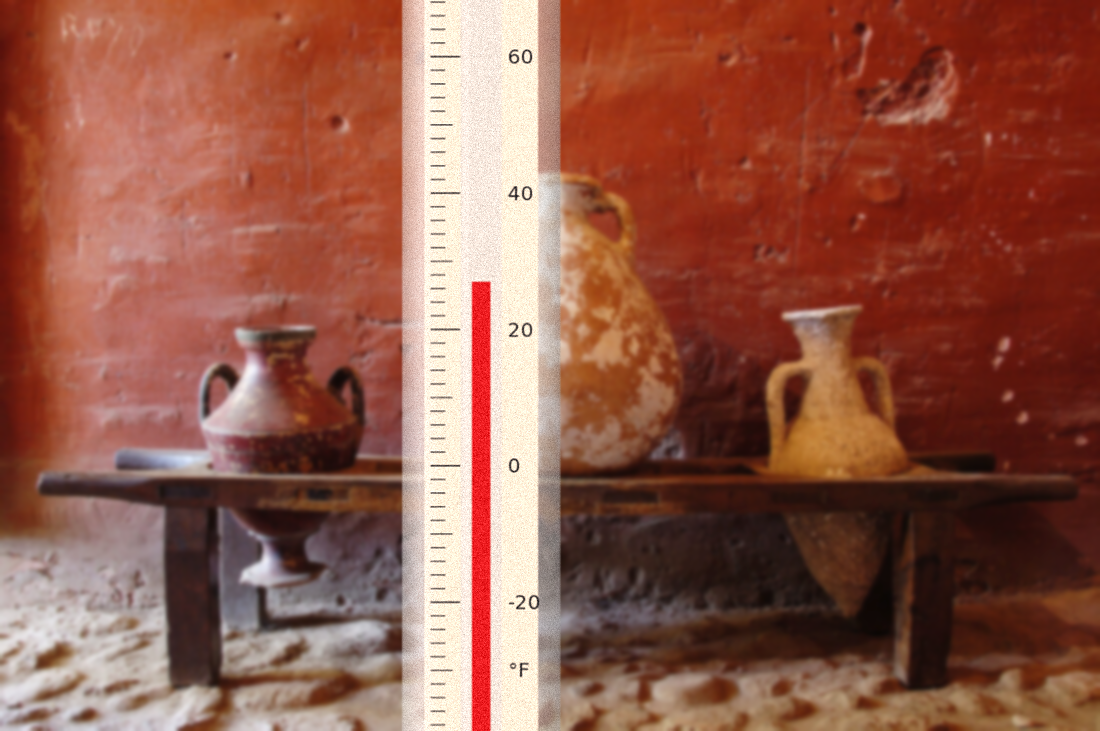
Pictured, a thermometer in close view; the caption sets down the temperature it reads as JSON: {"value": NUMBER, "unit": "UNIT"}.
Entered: {"value": 27, "unit": "°F"}
